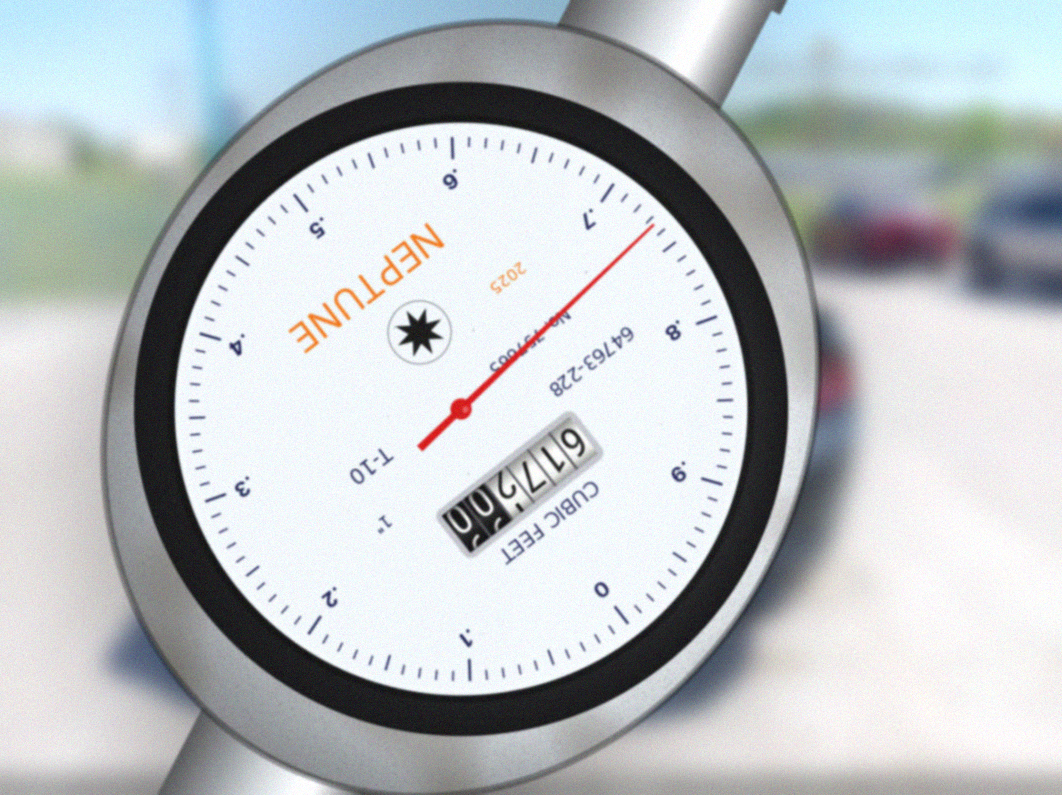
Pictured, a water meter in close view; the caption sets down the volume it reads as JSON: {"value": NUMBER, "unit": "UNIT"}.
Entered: {"value": 617199.73, "unit": "ft³"}
